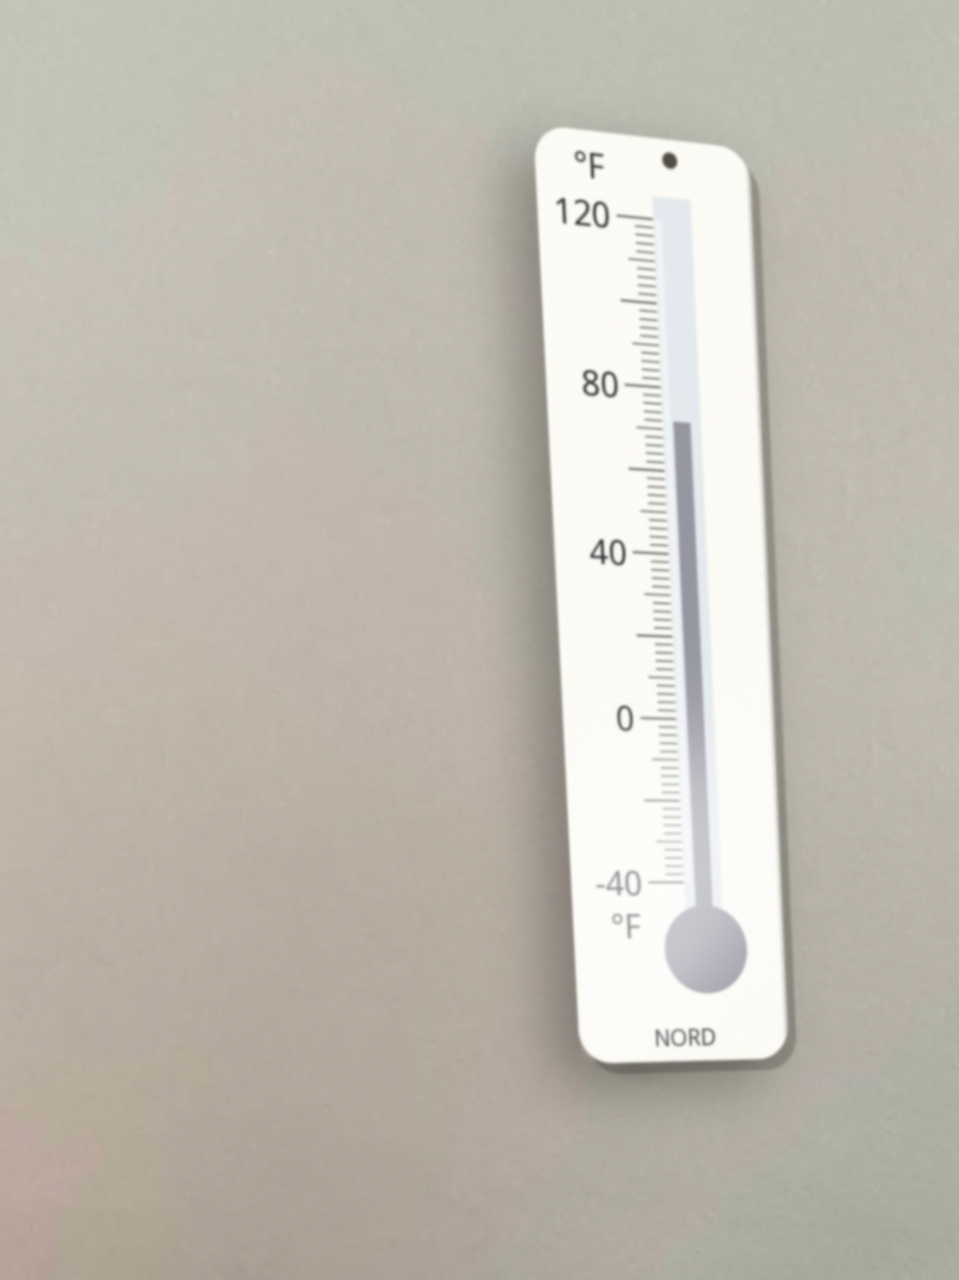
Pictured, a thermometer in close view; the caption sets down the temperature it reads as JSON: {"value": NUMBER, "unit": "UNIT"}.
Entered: {"value": 72, "unit": "°F"}
